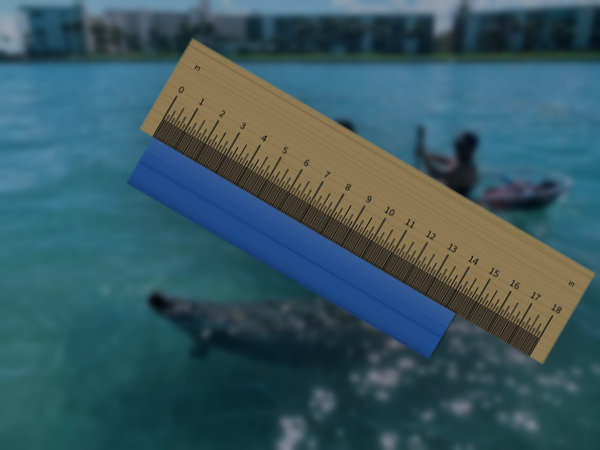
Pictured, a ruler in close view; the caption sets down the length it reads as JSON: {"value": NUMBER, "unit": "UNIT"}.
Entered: {"value": 14.5, "unit": "in"}
